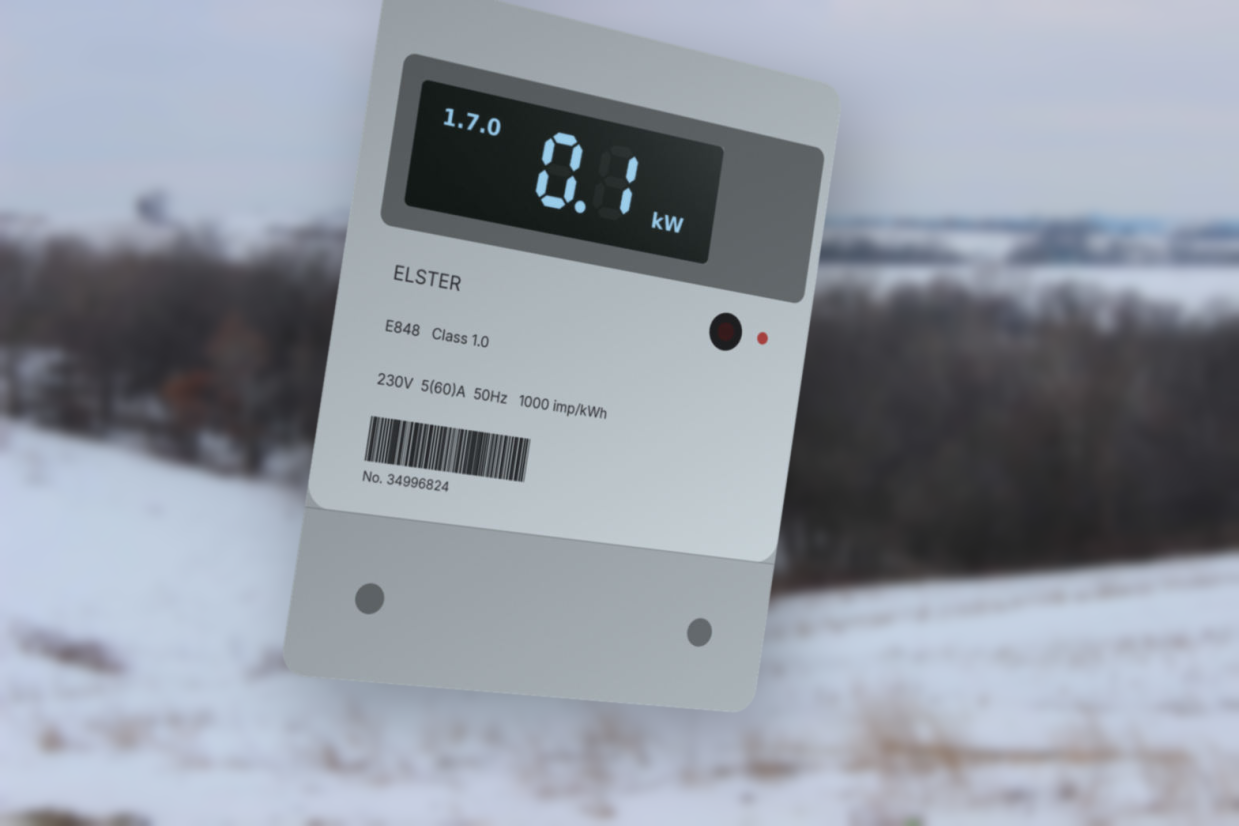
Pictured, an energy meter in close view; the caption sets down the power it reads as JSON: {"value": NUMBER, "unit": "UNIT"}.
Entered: {"value": 0.1, "unit": "kW"}
